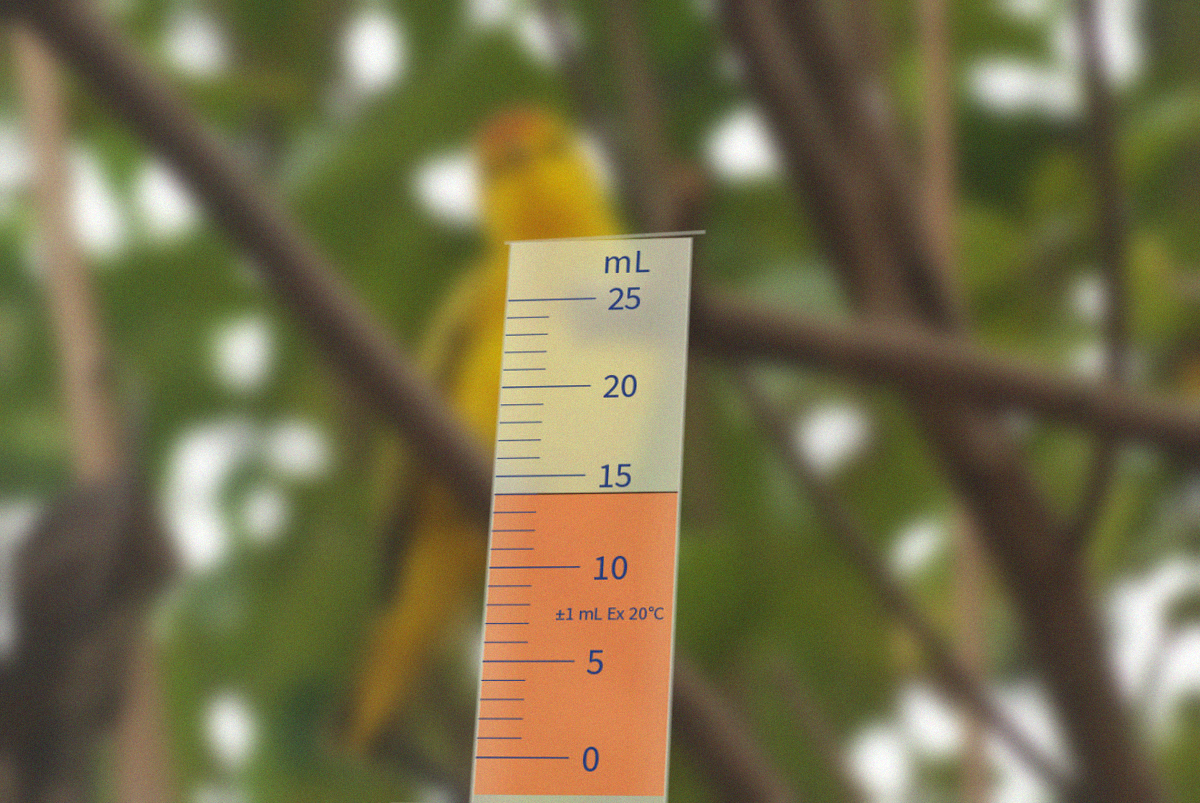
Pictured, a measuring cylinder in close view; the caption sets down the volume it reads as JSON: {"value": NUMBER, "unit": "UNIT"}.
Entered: {"value": 14, "unit": "mL"}
